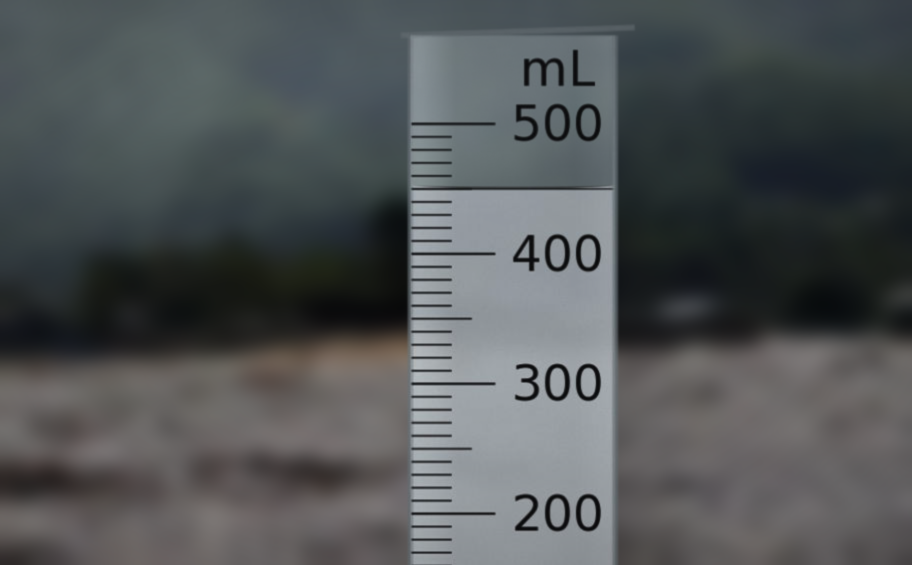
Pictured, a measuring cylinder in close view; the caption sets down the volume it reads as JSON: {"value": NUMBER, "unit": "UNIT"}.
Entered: {"value": 450, "unit": "mL"}
